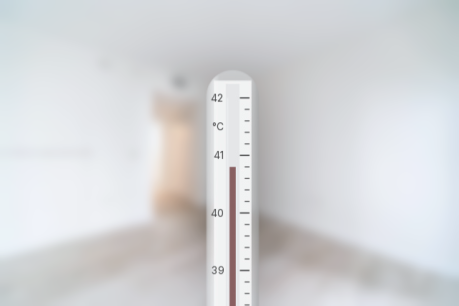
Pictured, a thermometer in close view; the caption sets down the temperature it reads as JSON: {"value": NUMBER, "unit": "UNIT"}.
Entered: {"value": 40.8, "unit": "°C"}
